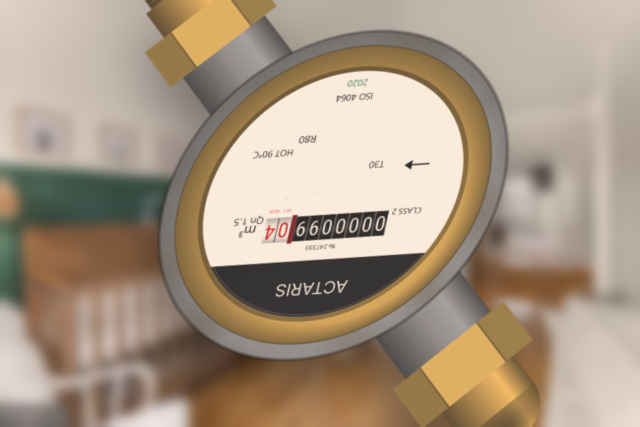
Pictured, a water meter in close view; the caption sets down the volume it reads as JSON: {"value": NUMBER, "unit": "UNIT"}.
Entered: {"value": 99.04, "unit": "m³"}
